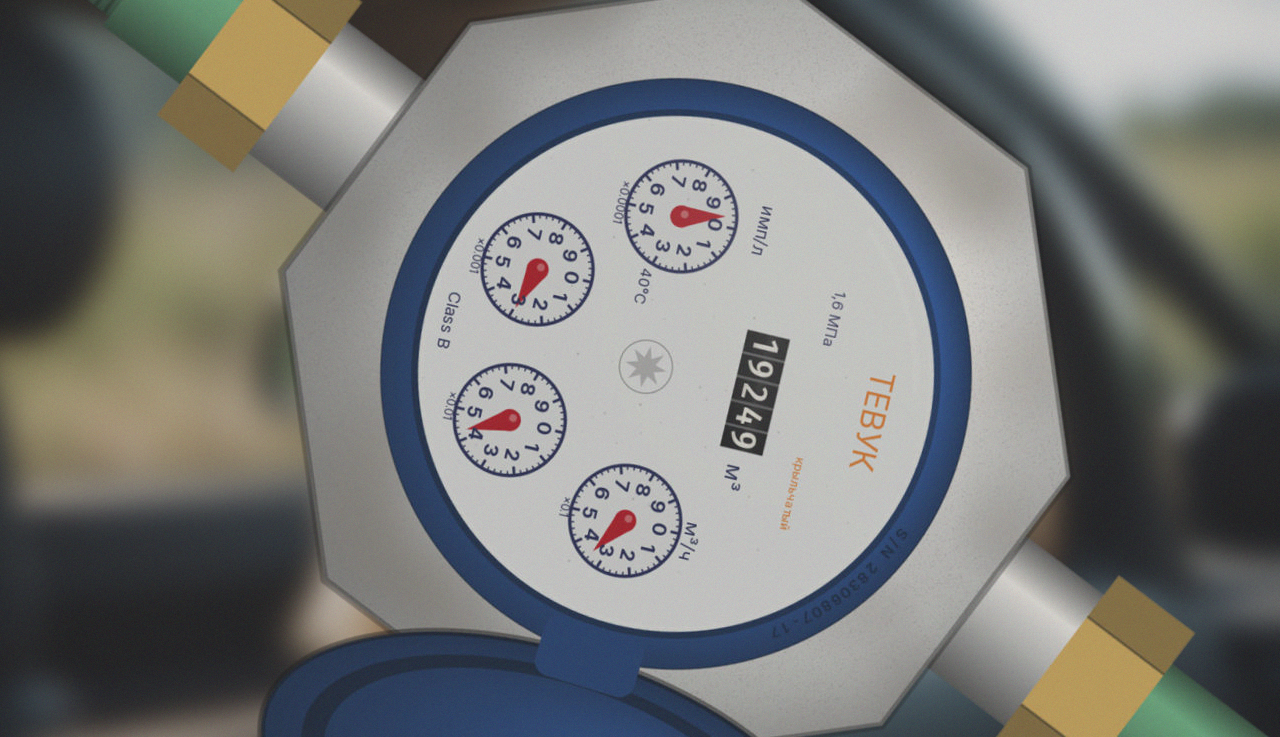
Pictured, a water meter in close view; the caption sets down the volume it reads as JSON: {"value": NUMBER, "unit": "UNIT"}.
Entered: {"value": 19249.3429, "unit": "m³"}
